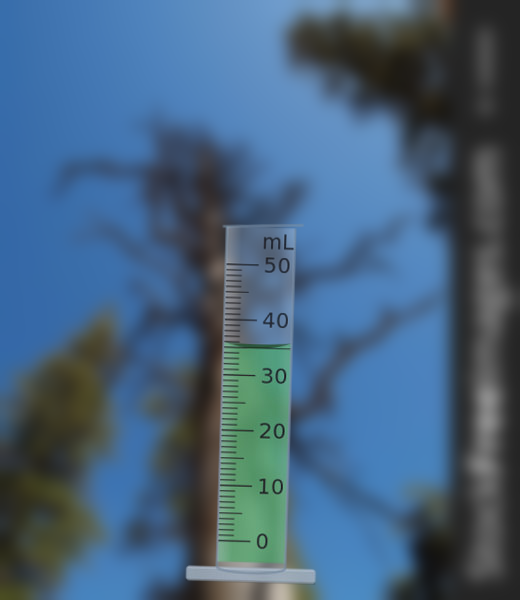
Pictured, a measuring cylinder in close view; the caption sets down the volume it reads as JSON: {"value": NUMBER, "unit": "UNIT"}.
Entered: {"value": 35, "unit": "mL"}
